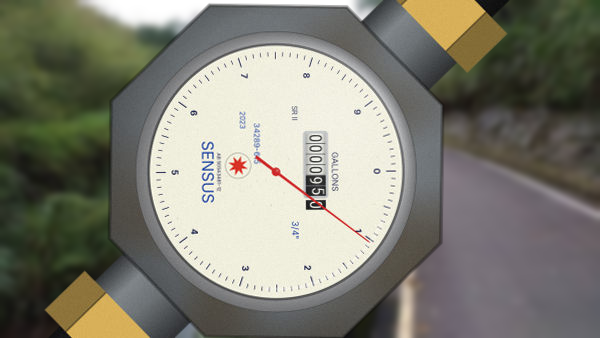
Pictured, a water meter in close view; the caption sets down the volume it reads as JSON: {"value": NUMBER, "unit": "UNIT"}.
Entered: {"value": 951.0, "unit": "gal"}
